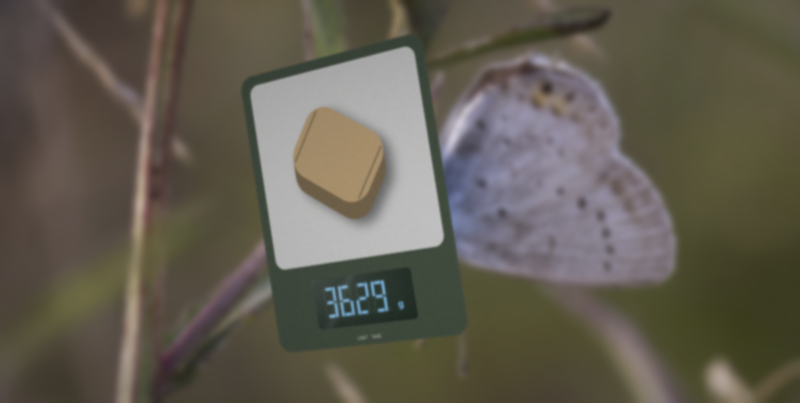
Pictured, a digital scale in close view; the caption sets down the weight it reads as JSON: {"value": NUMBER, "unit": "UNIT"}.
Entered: {"value": 3629, "unit": "g"}
